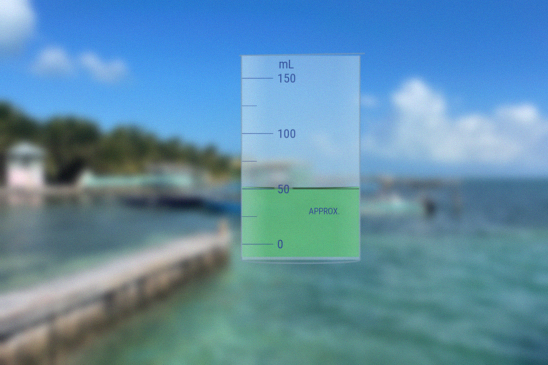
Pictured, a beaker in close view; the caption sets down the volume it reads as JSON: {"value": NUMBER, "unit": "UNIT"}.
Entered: {"value": 50, "unit": "mL"}
